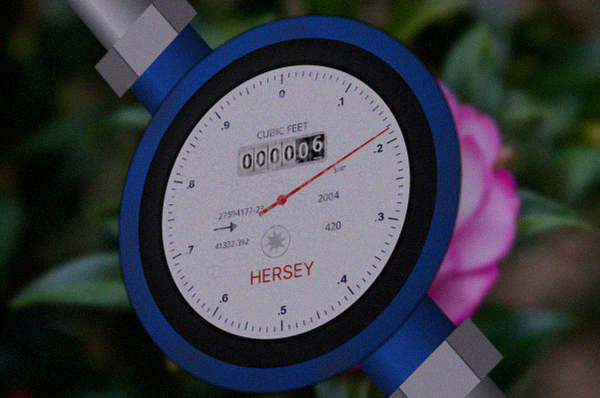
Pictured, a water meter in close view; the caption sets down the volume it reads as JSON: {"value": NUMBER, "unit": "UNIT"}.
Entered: {"value": 6.18, "unit": "ft³"}
